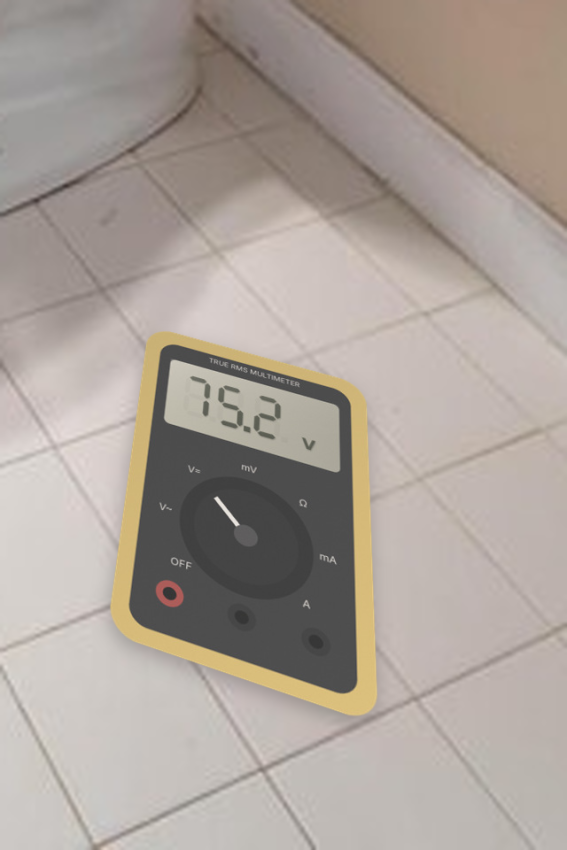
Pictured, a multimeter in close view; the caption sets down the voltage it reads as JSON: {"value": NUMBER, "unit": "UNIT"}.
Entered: {"value": 75.2, "unit": "V"}
